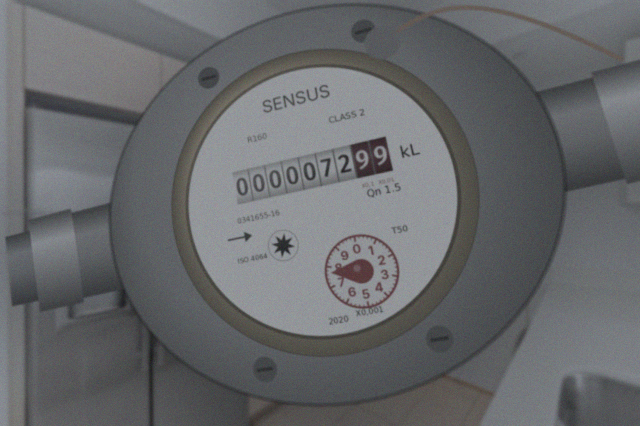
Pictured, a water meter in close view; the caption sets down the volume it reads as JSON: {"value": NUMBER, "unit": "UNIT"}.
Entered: {"value": 72.997, "unit": "kL"}
